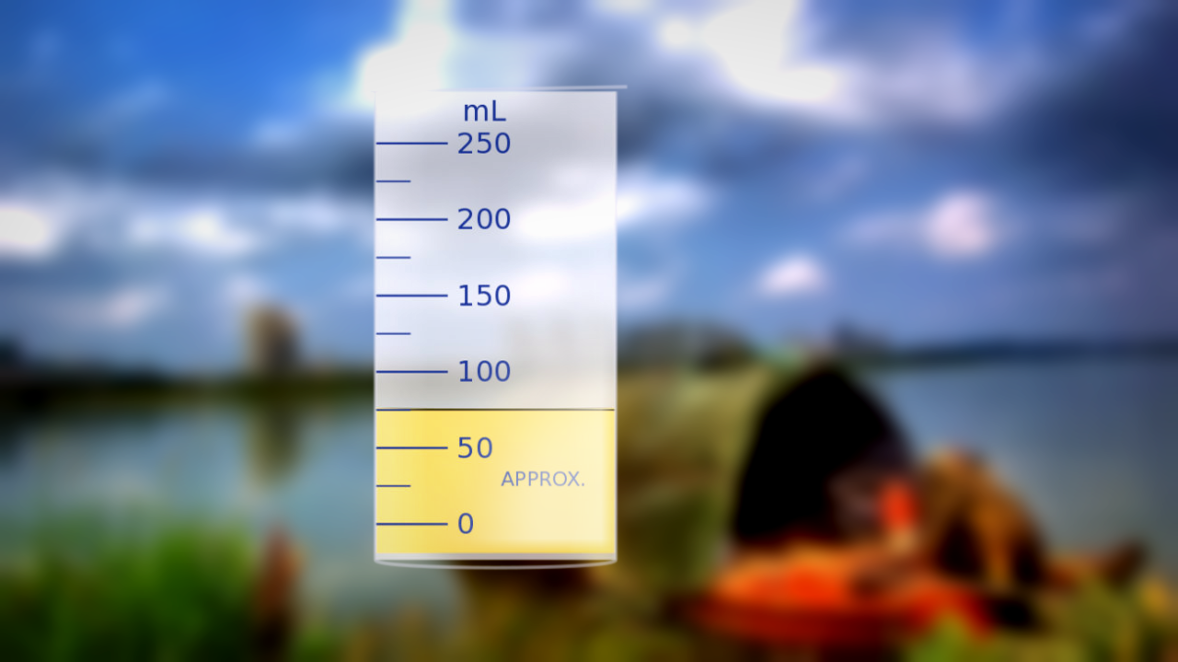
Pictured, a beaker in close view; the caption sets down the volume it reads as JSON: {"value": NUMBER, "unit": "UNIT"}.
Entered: {"value": 75, "unit": "mL"}
